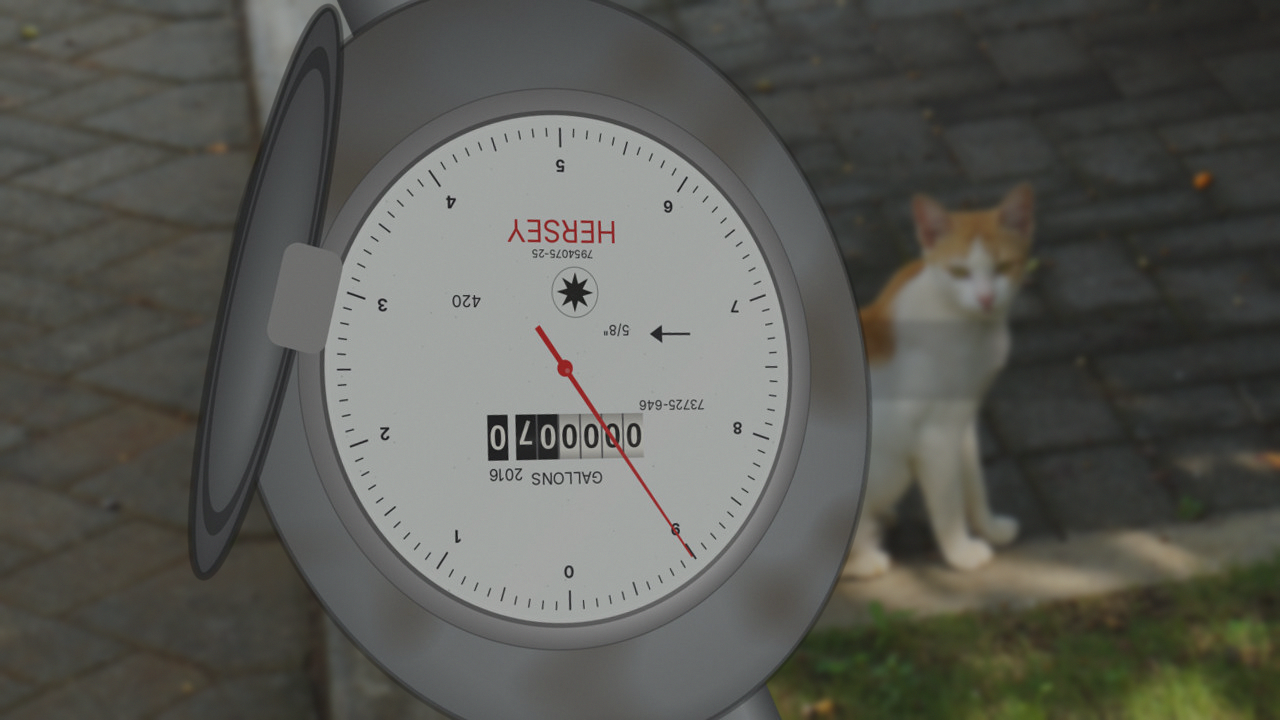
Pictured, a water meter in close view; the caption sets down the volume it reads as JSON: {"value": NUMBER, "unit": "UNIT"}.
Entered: {"value": 69.0, "unit": "gal"}
